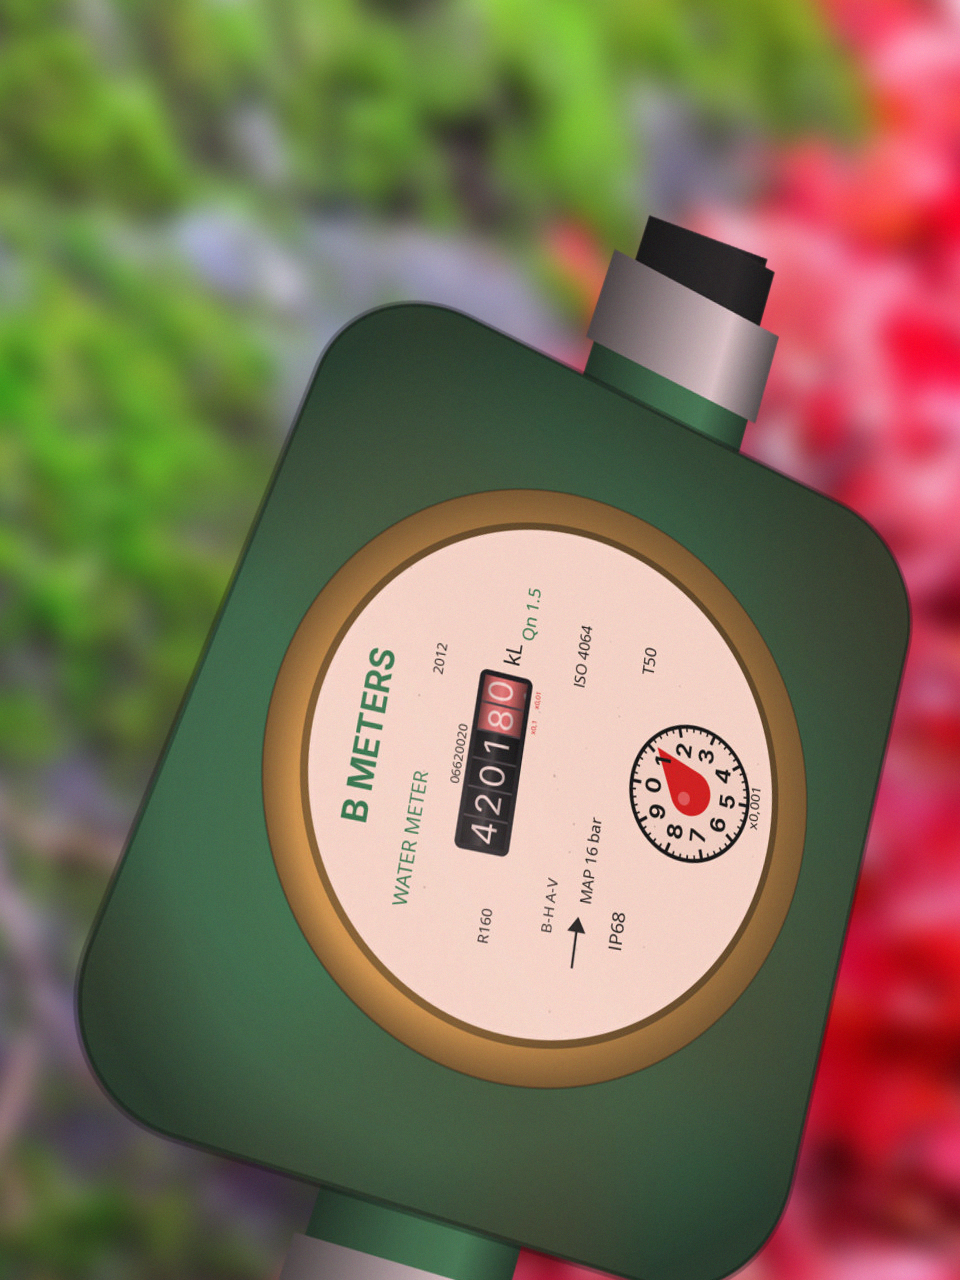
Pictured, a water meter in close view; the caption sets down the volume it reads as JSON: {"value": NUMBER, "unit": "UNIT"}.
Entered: {"value": 4201.801, "unit": "kL"}
